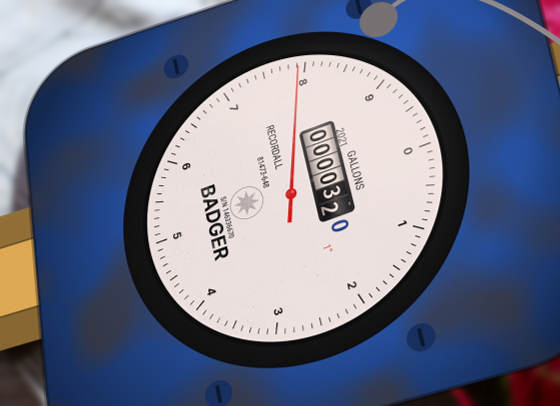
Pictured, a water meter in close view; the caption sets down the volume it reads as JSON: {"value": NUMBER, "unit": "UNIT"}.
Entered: {"value": 317.9, "unit": "gal"}
